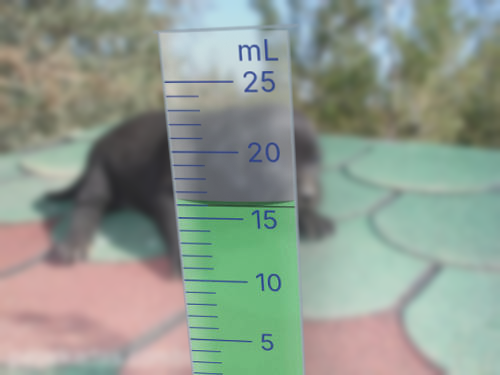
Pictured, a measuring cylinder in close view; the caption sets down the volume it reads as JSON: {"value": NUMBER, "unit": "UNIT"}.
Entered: {"value": 16, "unit": "mL"}
